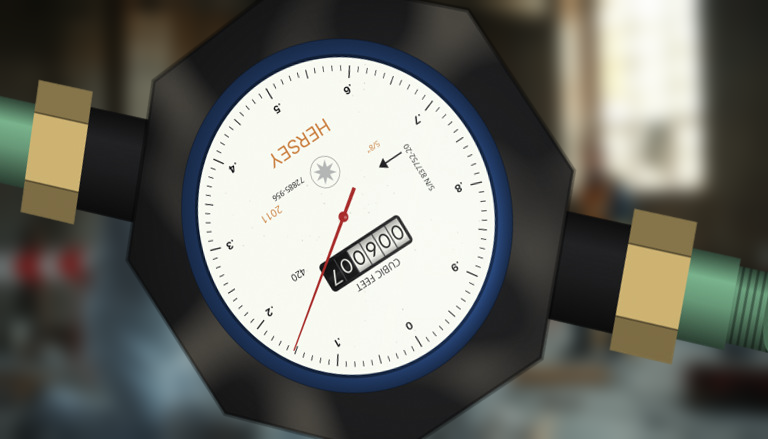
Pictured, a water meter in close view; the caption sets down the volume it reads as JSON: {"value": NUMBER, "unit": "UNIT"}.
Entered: {"value": 6007.15, "unit": "ft³"}
